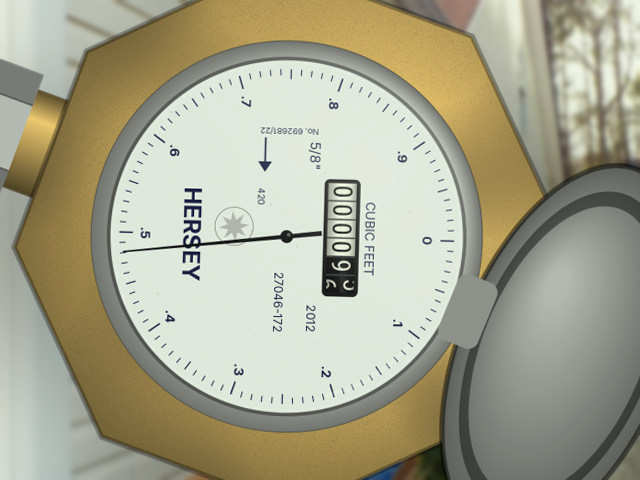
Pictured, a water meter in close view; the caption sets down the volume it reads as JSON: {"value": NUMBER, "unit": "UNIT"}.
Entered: {"value": 95.48, "unit": "ft³"}
